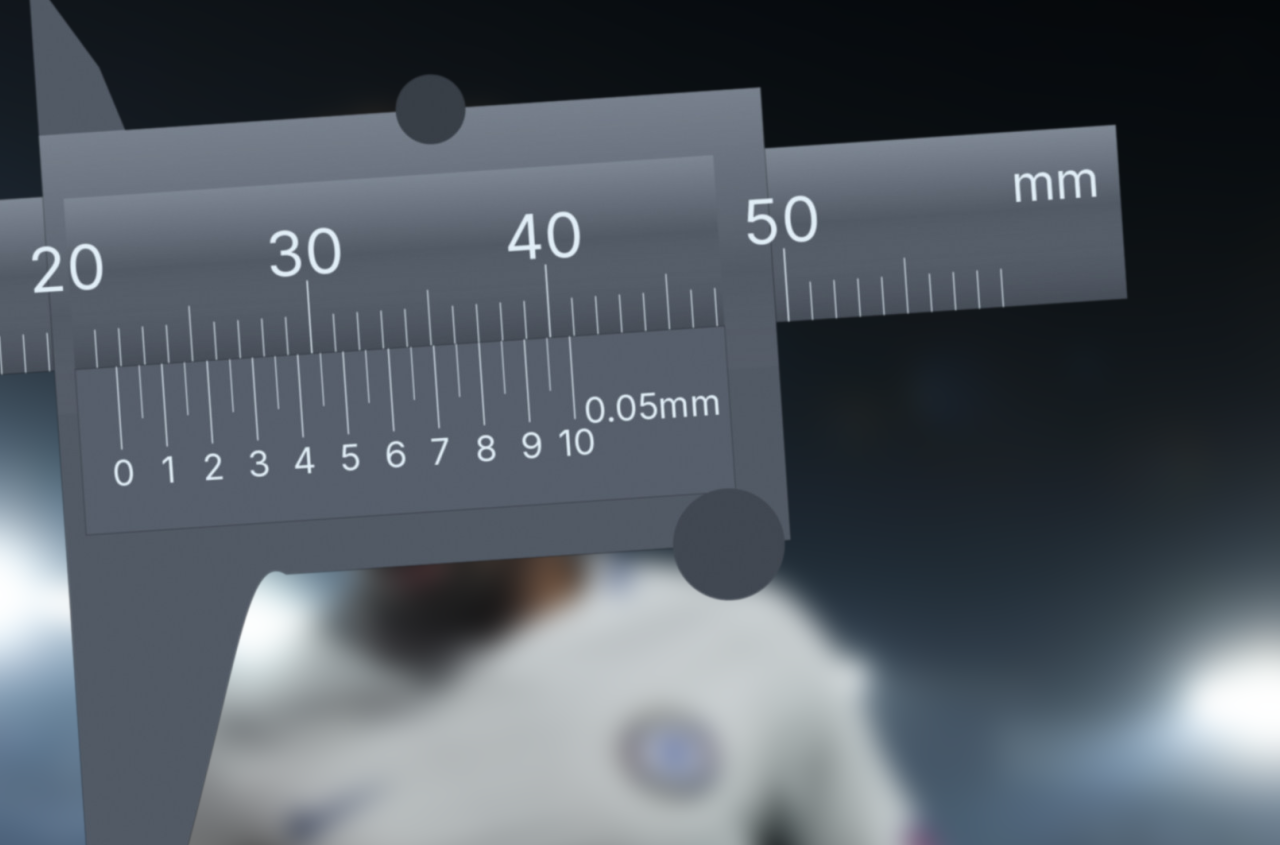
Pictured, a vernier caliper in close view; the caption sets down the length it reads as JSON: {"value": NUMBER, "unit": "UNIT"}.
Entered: {"value": 21.8, "unit": "mm"}
